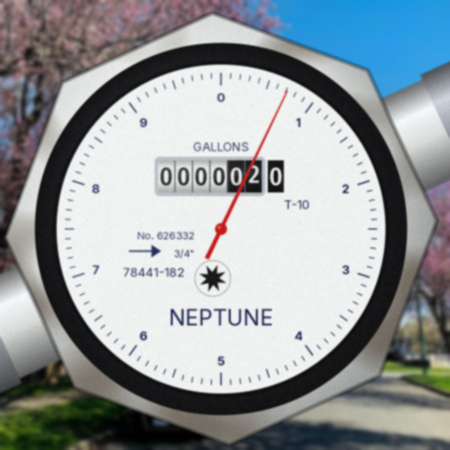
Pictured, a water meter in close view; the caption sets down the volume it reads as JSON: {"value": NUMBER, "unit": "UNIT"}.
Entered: {"value": 20.7, "unit": "gal"}
